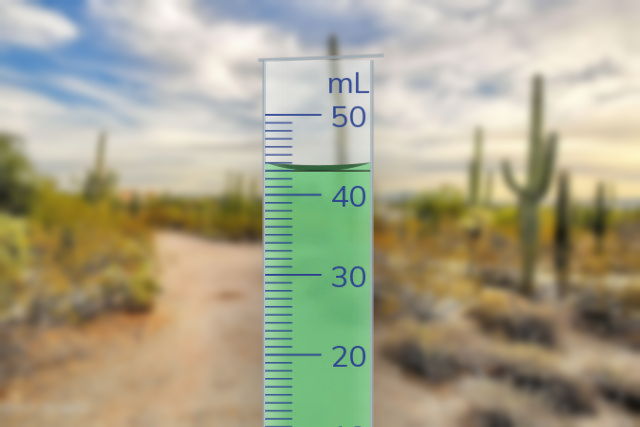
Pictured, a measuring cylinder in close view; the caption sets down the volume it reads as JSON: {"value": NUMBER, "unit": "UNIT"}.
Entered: {"value": 43, "unit": "mL"}
